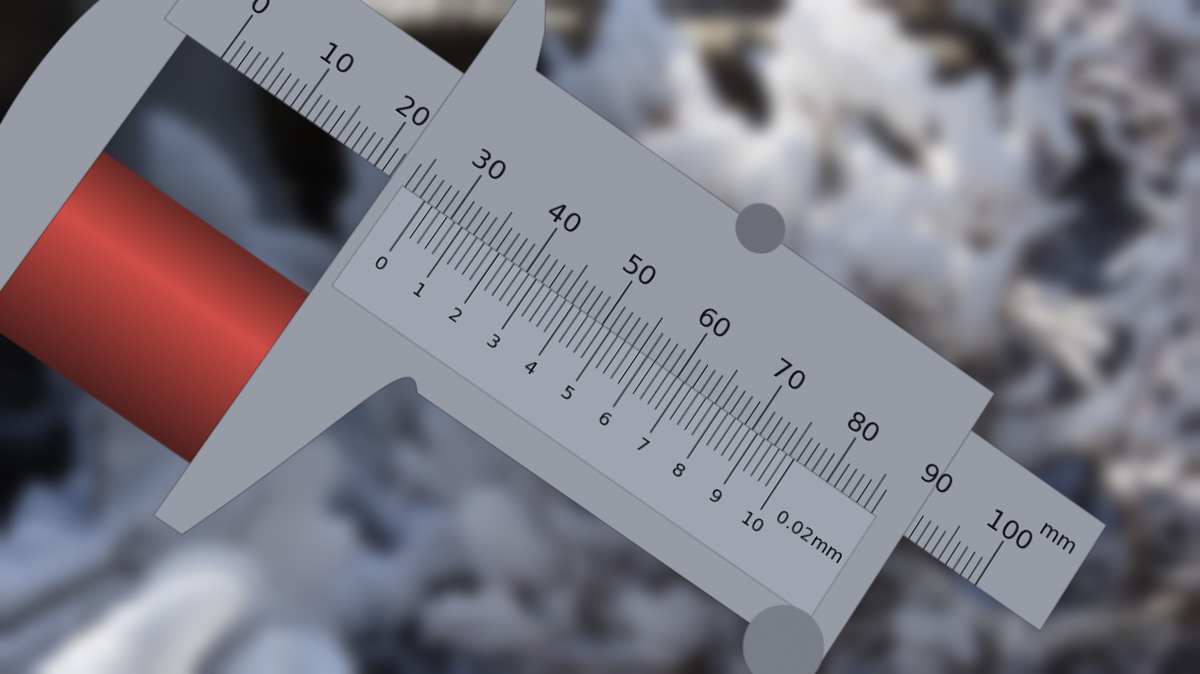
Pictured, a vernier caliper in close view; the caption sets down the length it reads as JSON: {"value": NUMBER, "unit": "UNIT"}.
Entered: {"value": 26.6, "unit": "mm"}
